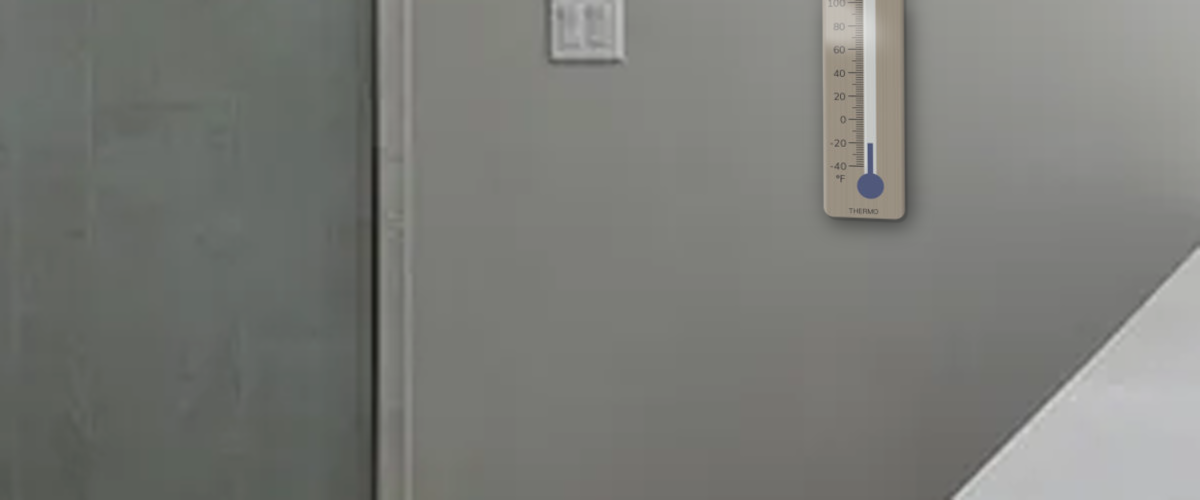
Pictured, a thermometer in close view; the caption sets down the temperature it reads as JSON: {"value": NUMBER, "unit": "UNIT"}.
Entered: {"value": -20, "unit": "°F"}
